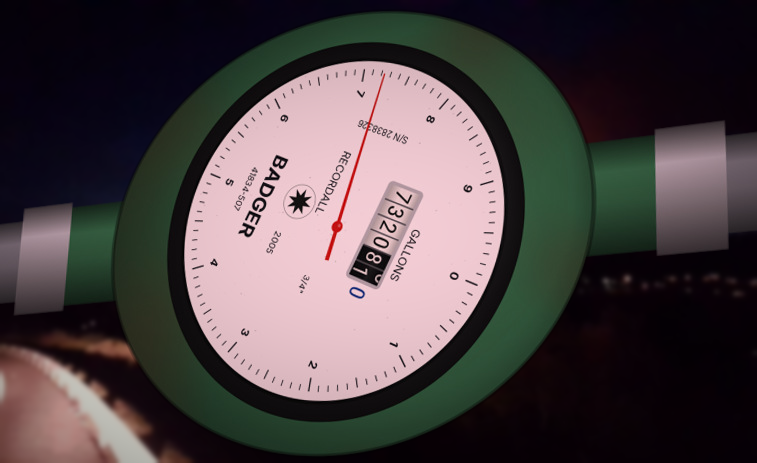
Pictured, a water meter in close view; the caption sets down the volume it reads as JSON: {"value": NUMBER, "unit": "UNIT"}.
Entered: {"value": 7320807.2, "unit": "gal"}
